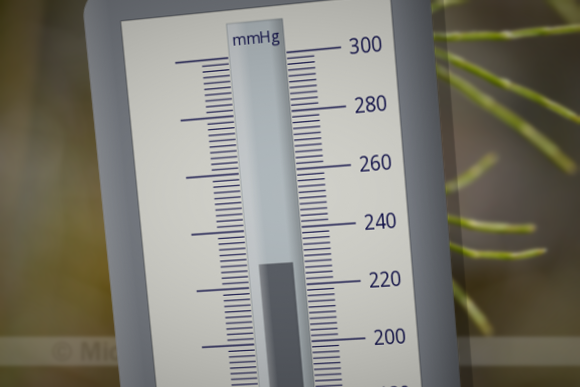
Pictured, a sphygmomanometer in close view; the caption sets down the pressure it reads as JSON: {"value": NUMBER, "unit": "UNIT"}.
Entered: {"value": 228, "unit": "mmHg"}
